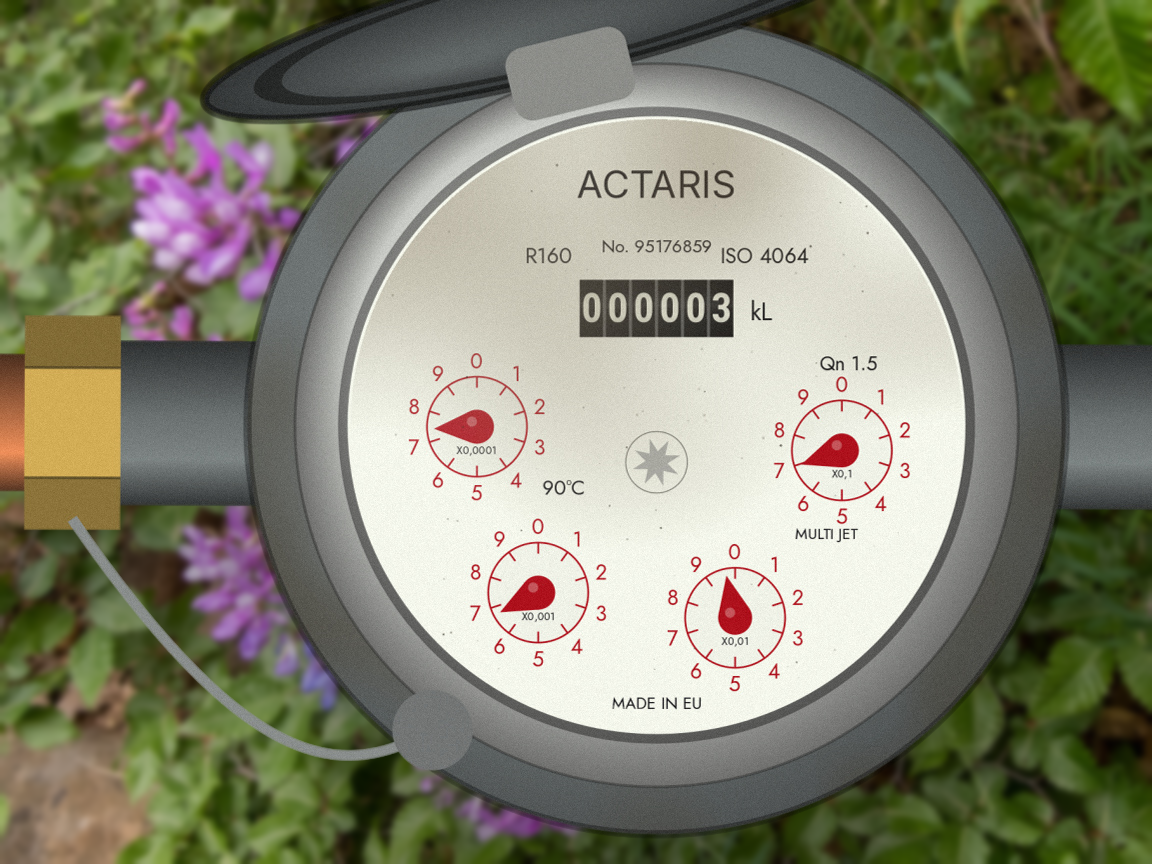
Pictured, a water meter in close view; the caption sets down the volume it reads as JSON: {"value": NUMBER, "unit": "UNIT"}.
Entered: {"value": 3.6967, "unit": "kL"}
